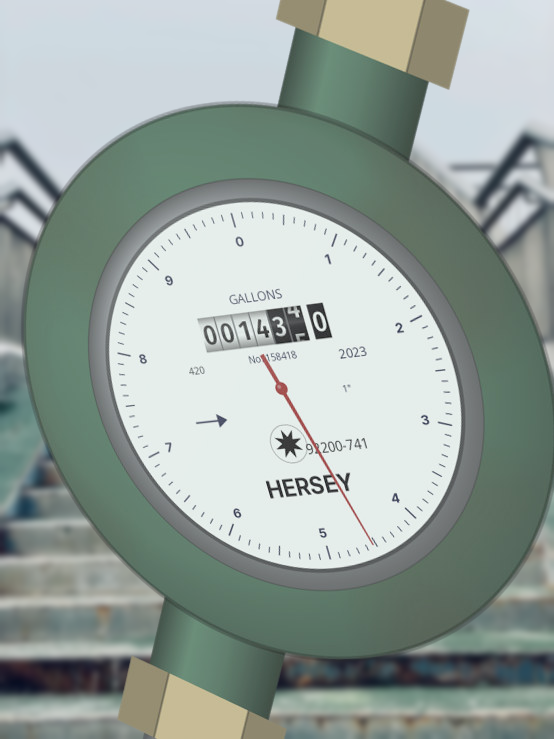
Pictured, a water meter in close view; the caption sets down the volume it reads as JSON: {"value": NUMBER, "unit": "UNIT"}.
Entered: {"value": 14344.5, "unit": "gal"}
